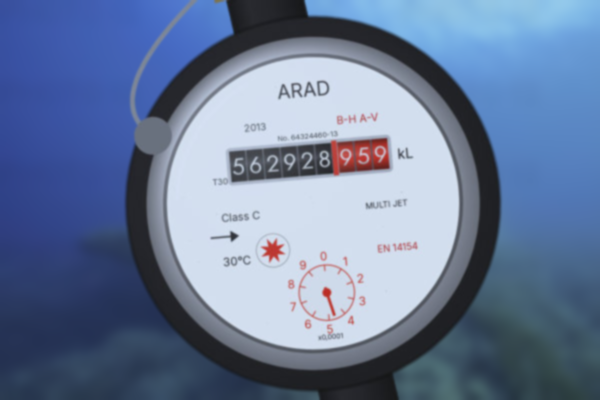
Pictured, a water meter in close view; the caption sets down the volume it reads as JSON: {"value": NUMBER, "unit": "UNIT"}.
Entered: {"value": 562928.9594, "unit": "kL"}
